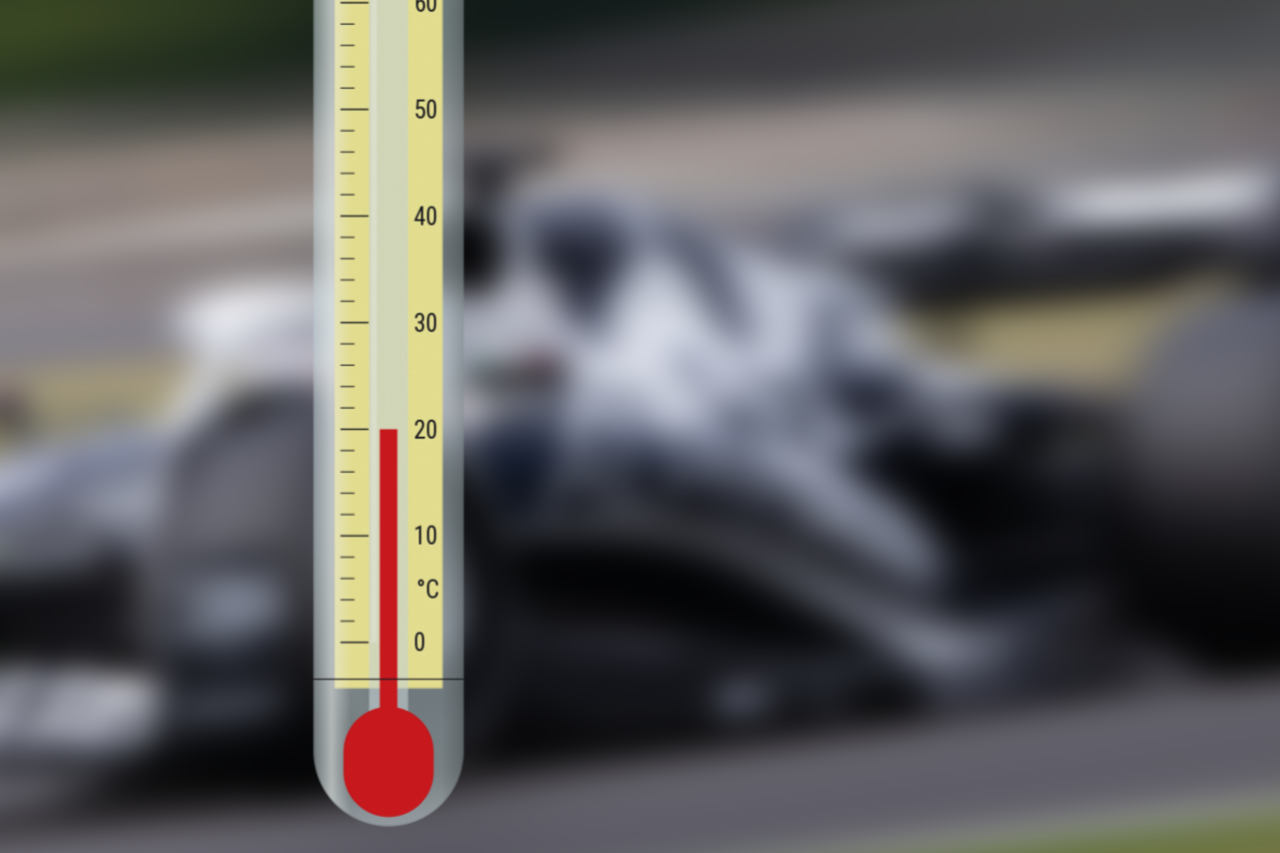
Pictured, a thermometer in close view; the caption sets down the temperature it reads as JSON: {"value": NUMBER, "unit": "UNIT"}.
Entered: {"value": 20, "unit": "°C"}
